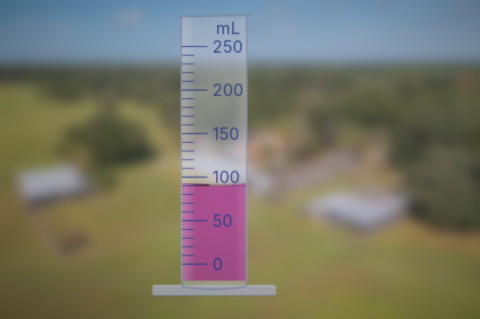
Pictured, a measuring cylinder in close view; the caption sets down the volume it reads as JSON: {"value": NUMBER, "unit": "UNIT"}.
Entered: {"value": 90, "unit": "mL"}
